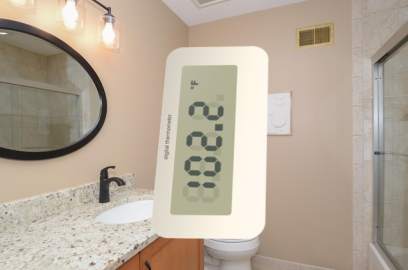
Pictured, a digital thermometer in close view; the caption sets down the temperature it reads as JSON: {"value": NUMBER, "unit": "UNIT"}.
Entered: {"value": 102.2, "unit": "°F"}
